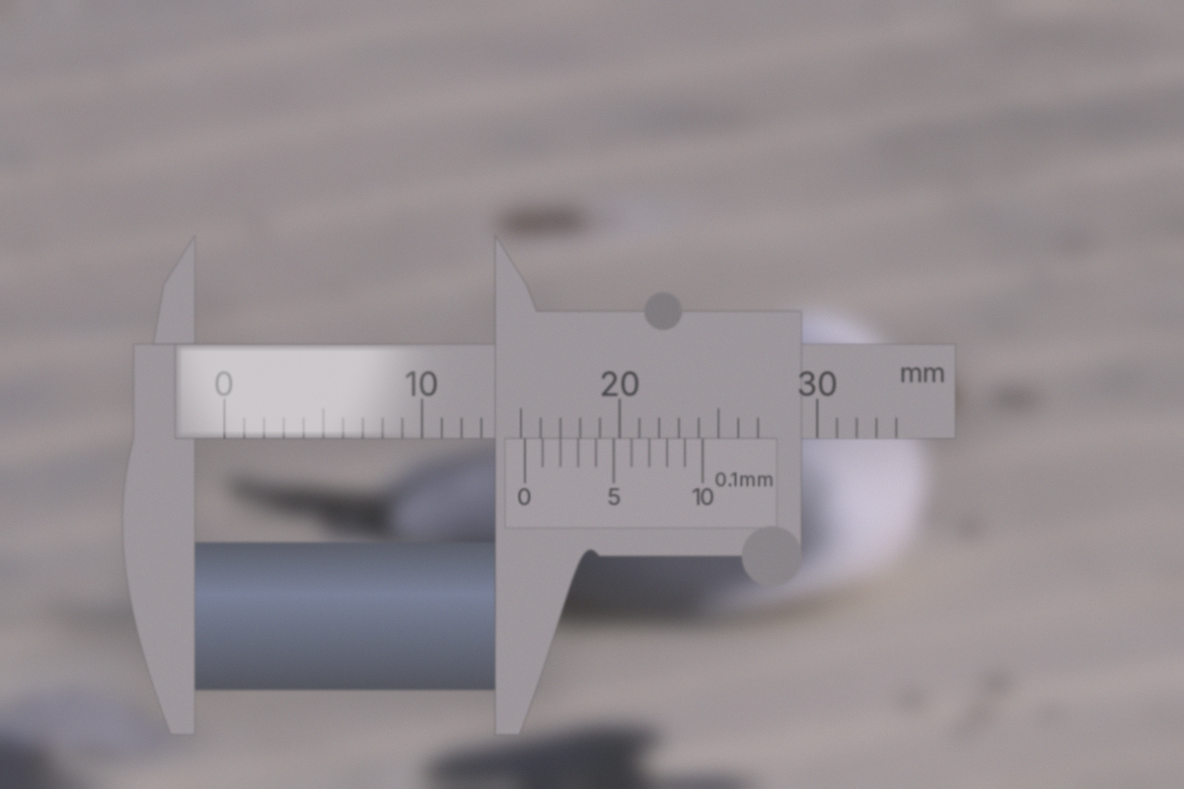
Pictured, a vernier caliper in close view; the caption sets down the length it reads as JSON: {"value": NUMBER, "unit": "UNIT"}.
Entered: {"value": 15.2, "unit": "mm"}
